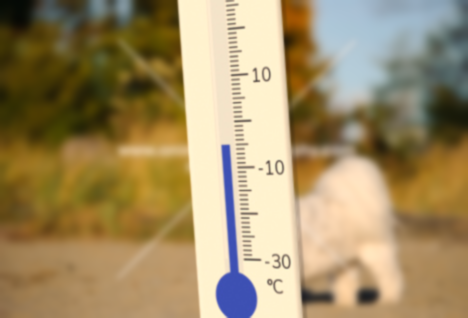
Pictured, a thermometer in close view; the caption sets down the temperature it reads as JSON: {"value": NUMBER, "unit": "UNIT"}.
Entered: {"value": -5, "unit": "°C"}
